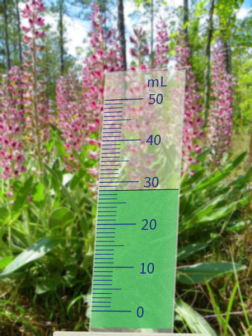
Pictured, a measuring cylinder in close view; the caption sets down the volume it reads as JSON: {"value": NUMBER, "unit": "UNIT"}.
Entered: {"value": 28, "unit": "mL"}
